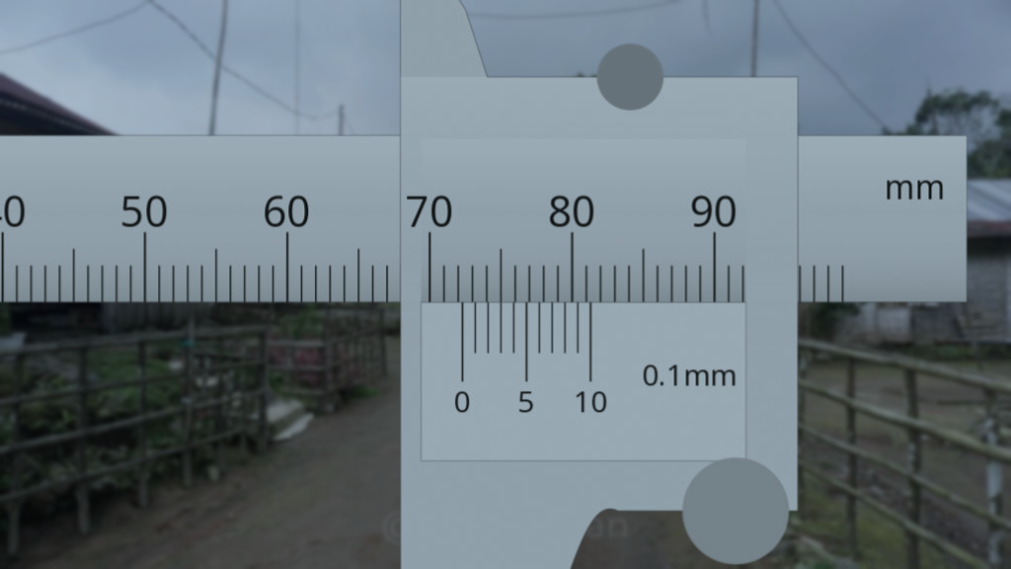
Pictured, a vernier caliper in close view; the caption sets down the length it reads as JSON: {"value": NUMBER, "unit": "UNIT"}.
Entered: {"value": 72.3, "unit": "mm"}
